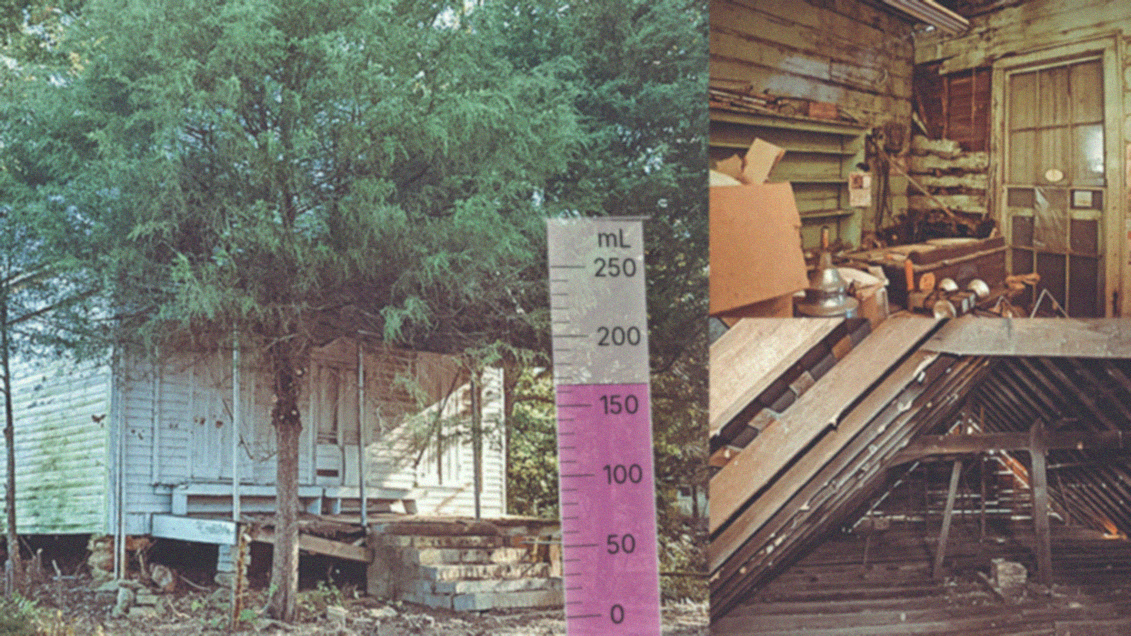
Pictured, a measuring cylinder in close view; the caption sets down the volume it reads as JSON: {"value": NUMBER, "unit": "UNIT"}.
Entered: {"value": 165, "unit": "mL"}
